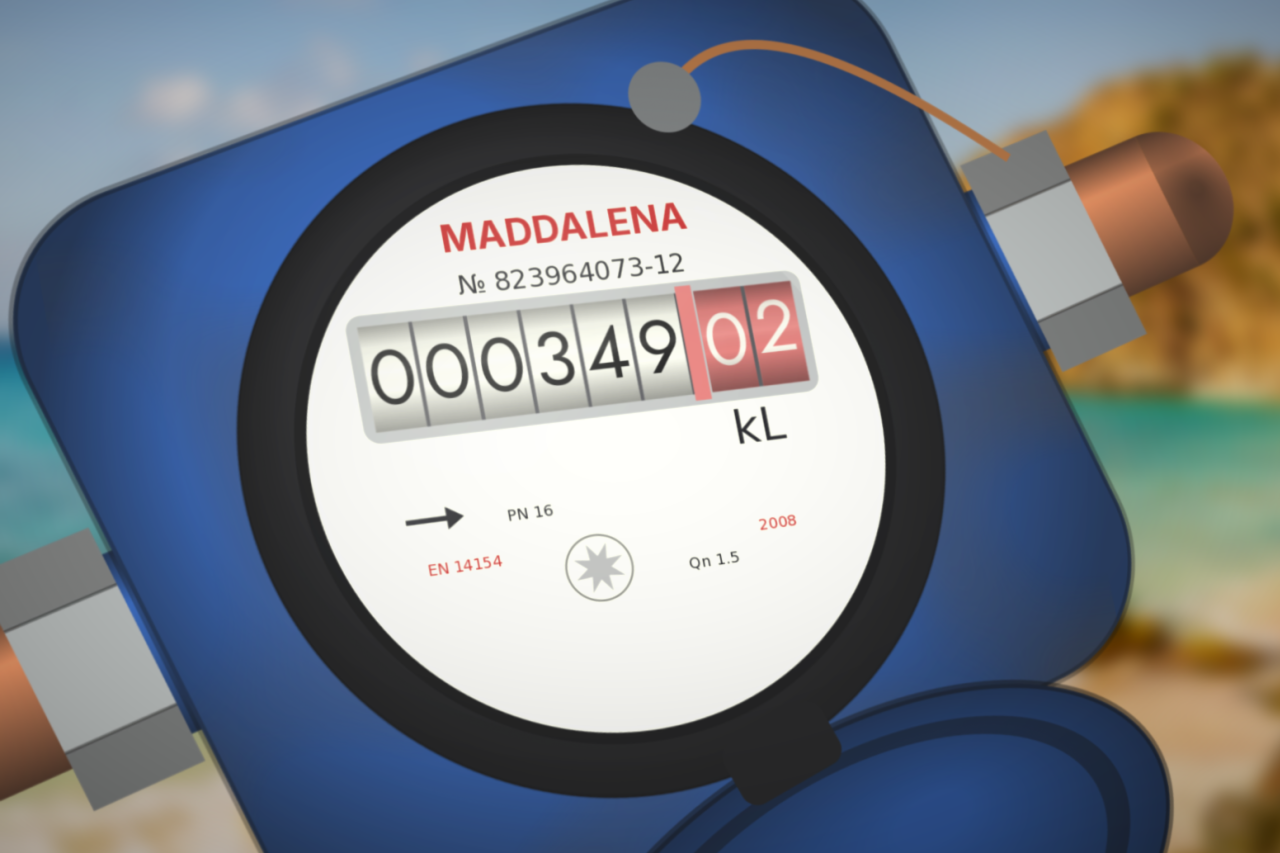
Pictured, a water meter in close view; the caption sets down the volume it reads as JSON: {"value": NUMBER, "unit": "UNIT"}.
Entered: {"value": 349.02, "unit": "kL"}
